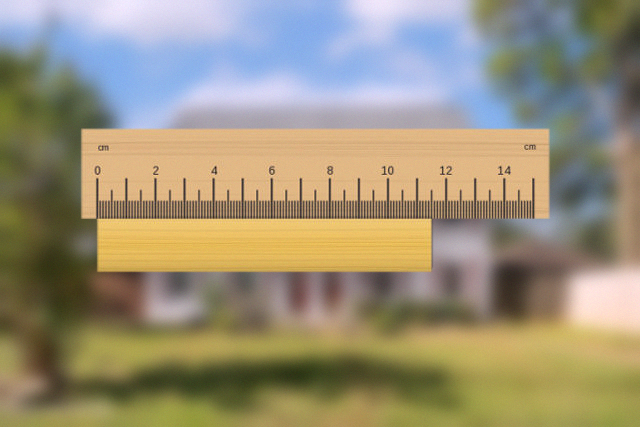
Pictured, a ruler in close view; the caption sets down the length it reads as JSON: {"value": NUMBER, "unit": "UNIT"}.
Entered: {"value": 11.5, "unit": "cm"}
